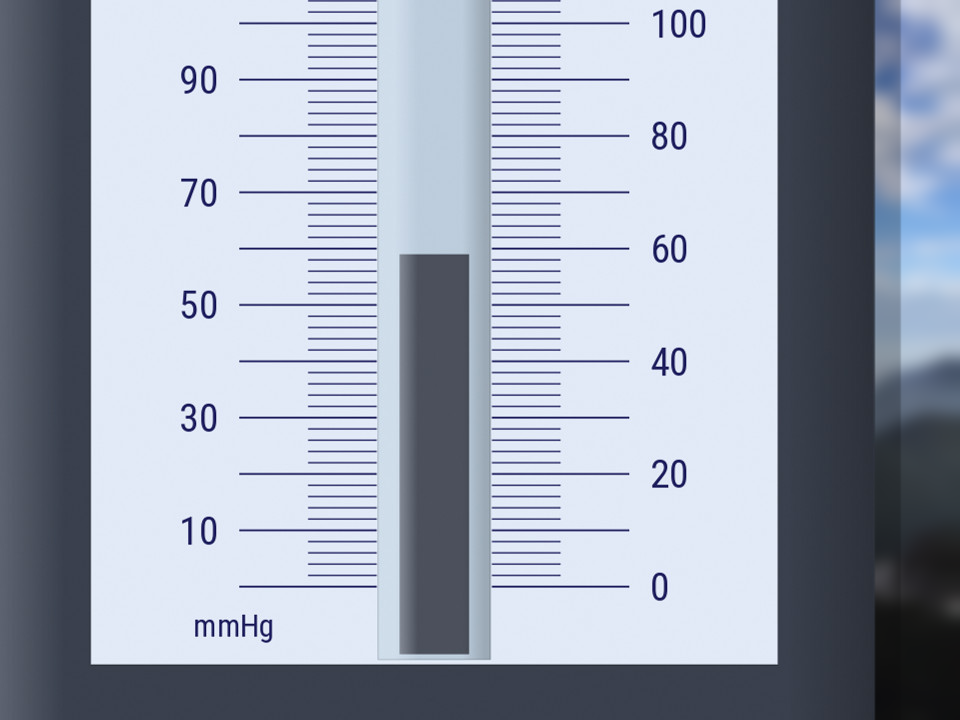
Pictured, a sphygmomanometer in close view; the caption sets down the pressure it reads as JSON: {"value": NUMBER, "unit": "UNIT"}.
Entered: {"value": 59, "unit": "mmHg"}
